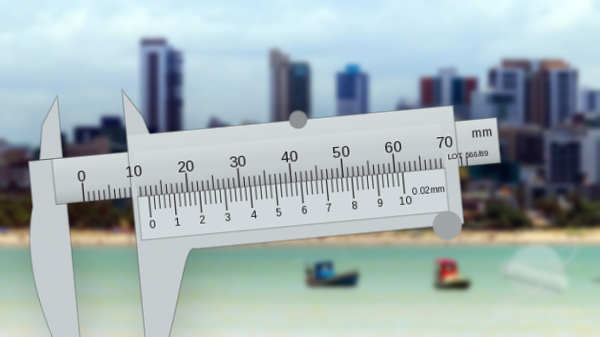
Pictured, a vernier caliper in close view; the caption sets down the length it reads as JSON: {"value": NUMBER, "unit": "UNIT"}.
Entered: {"value": 12.5, "unit": "mm"}
